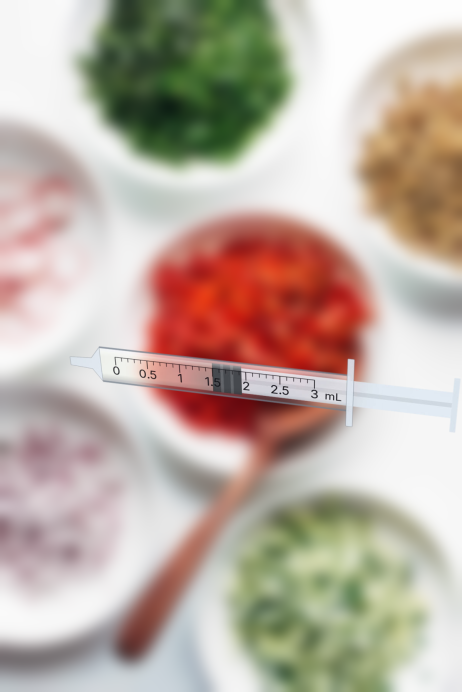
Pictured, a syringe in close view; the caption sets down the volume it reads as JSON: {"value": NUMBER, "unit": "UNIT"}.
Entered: {"value": 1.5, "unit": "mL"}
